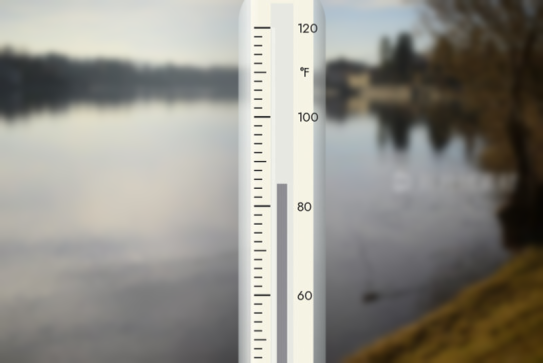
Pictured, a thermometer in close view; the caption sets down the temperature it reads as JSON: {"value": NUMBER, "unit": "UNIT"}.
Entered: {"value": 85, "unit": "°F"}
